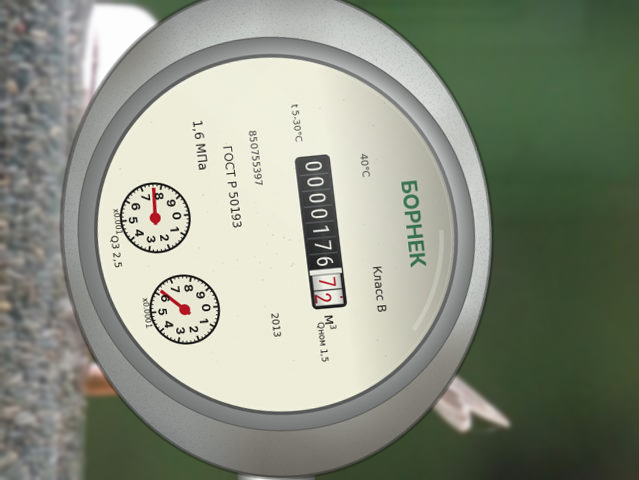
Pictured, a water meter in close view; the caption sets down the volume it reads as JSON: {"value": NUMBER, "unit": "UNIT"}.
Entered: {"value": 176.7176, "unit": "m³"}
